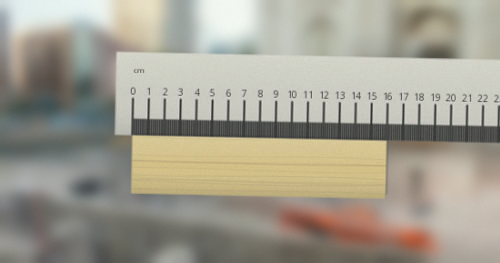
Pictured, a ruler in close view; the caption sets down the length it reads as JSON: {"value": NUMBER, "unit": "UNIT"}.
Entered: {"value": 16, "unit": "cm"}
